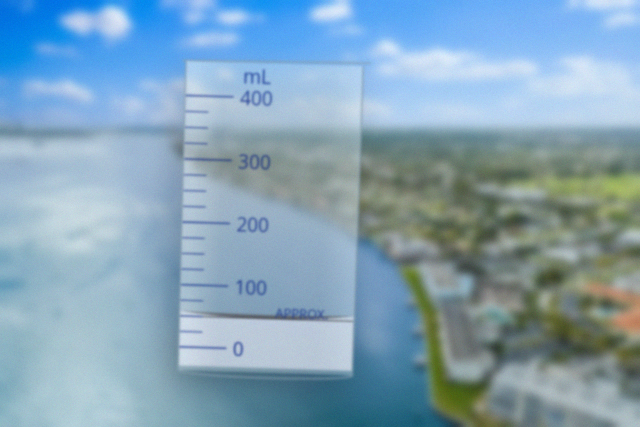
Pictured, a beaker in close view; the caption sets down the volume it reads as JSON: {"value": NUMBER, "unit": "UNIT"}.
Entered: {"value": 50, "unit": "mL"}
